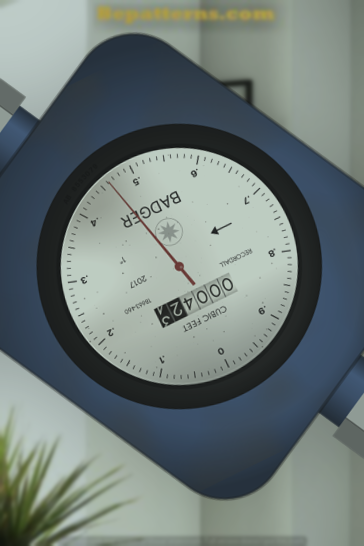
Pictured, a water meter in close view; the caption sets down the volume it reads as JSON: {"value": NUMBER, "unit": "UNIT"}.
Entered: {"value": 423.46, "unit": "ft³"}
